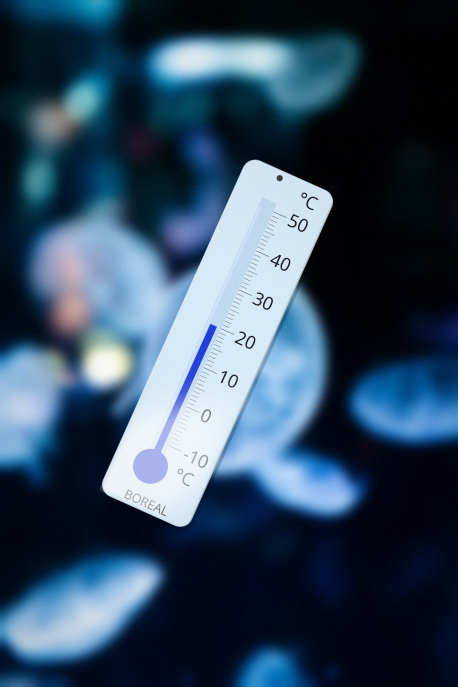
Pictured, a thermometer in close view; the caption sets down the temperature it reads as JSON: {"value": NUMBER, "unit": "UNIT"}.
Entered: {"value": 20, "unit": "°C"}
